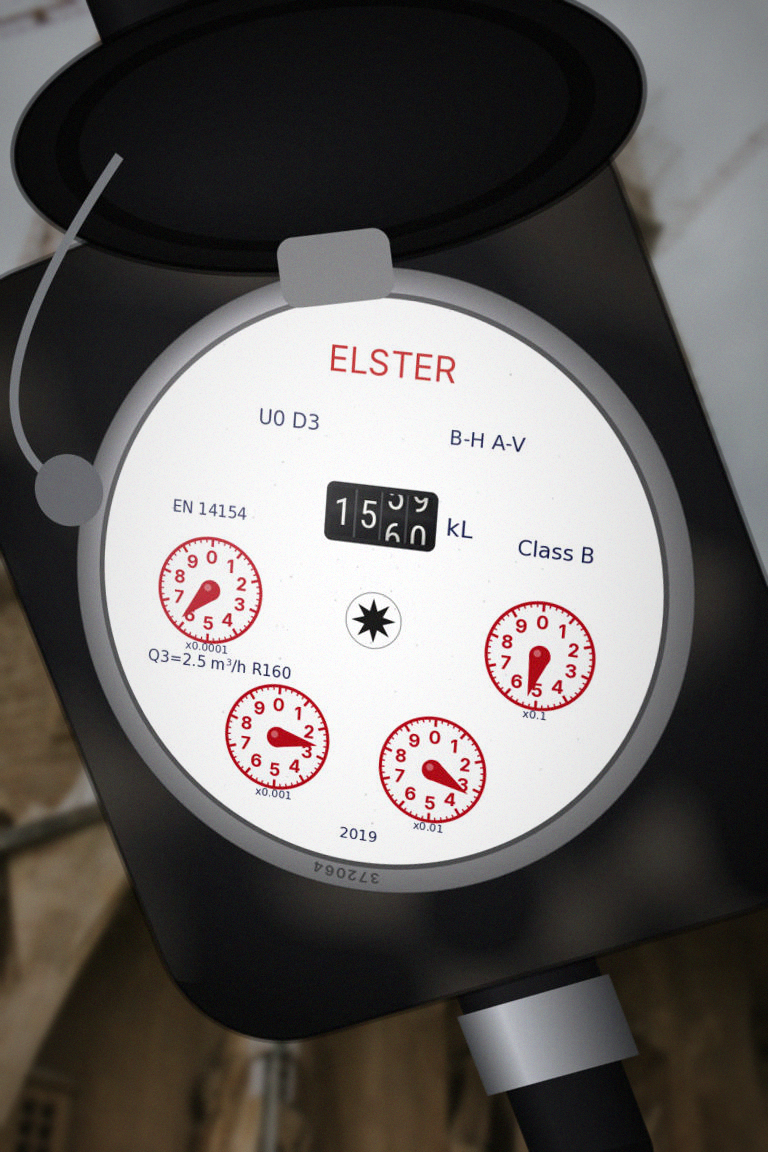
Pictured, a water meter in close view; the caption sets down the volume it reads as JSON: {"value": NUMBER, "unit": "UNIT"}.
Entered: {"value": 1559.5326, "unit": "kL"}
